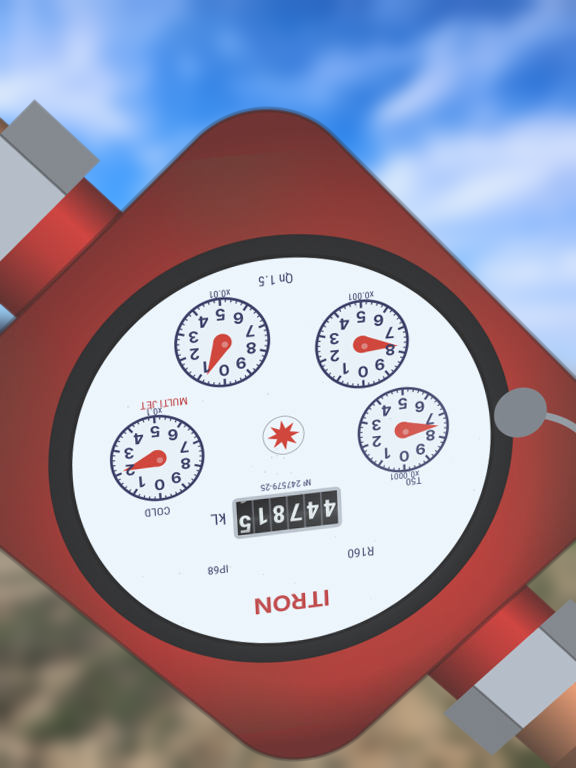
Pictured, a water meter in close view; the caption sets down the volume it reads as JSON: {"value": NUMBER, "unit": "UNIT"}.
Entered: {"value": 447815.2077, "unit": "kL"}
